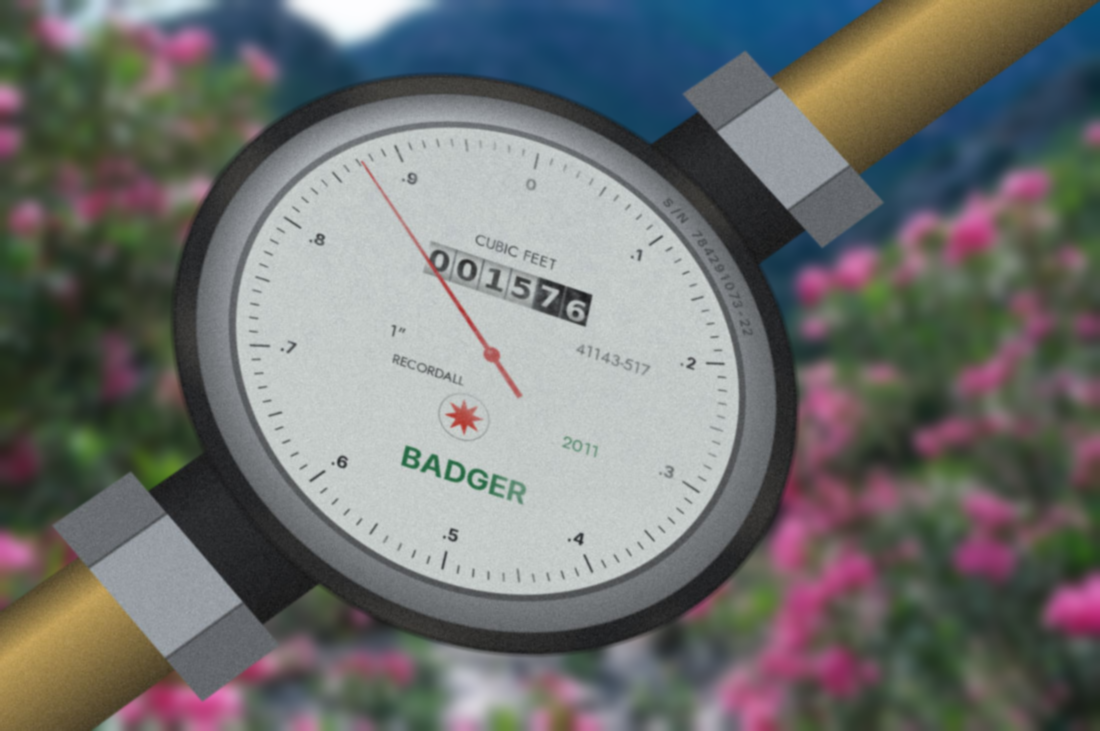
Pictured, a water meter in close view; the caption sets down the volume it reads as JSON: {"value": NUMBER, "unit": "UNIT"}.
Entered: {"value": 1575.87, "unit": "ft³"}
